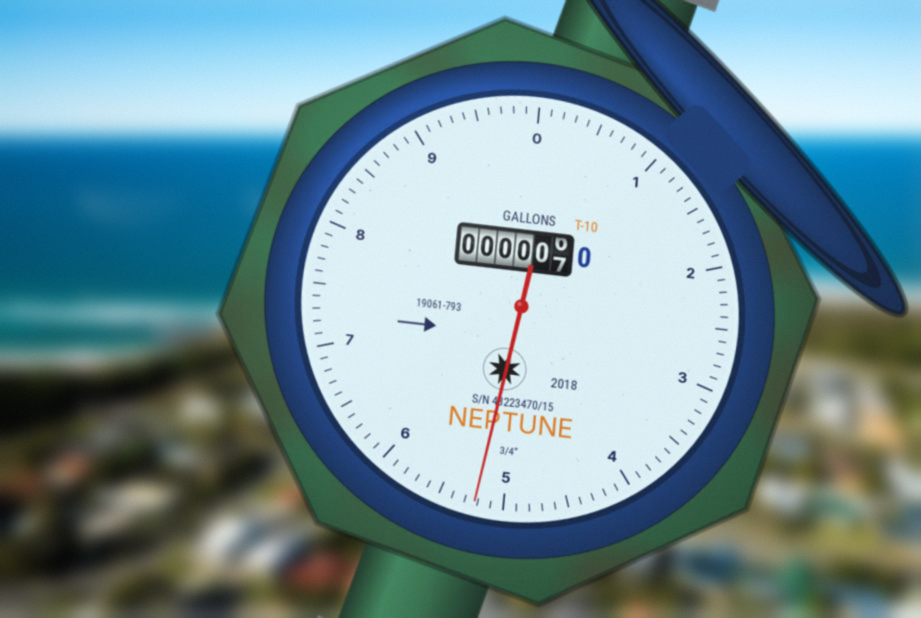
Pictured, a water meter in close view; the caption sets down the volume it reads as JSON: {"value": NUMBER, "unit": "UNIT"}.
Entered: {"value": 65.2, "unit": "gal"}
